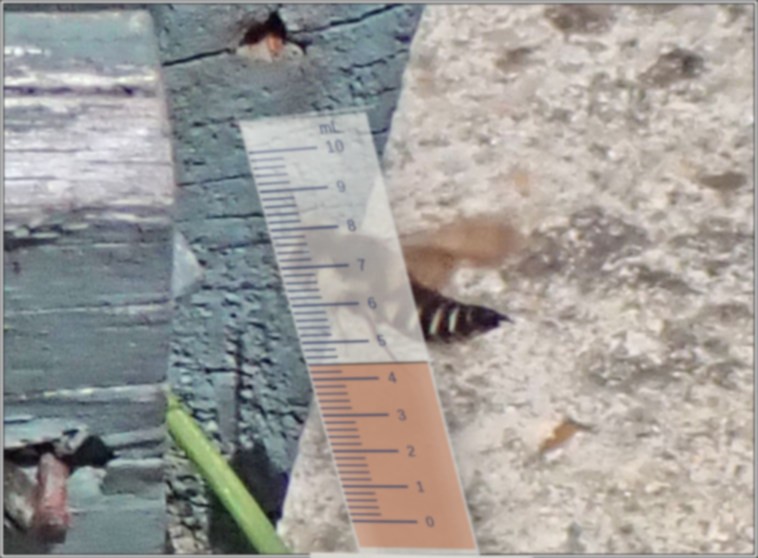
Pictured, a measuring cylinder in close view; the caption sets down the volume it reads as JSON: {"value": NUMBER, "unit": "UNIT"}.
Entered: {"value": 4.4, "unit": "mL"}
